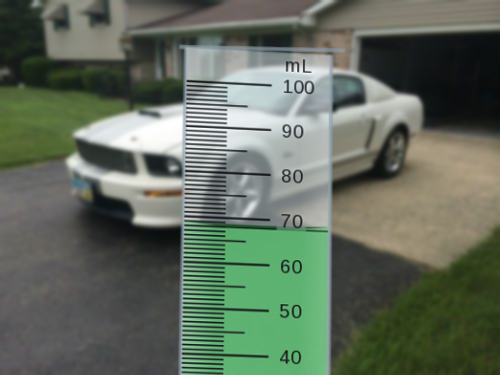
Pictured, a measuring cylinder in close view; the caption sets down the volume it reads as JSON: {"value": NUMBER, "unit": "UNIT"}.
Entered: {"value": 68, "unit": "mL"}
